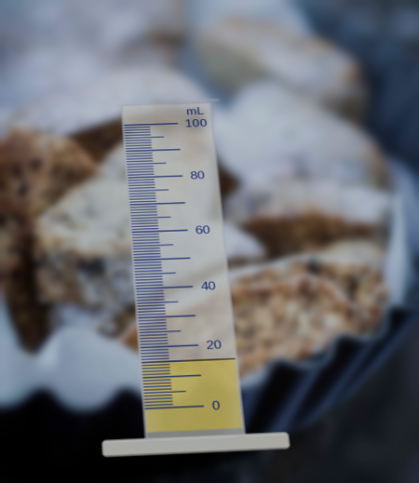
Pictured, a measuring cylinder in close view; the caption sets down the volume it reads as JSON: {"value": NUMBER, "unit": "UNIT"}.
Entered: {"value": 15, "unit": "mL"}
